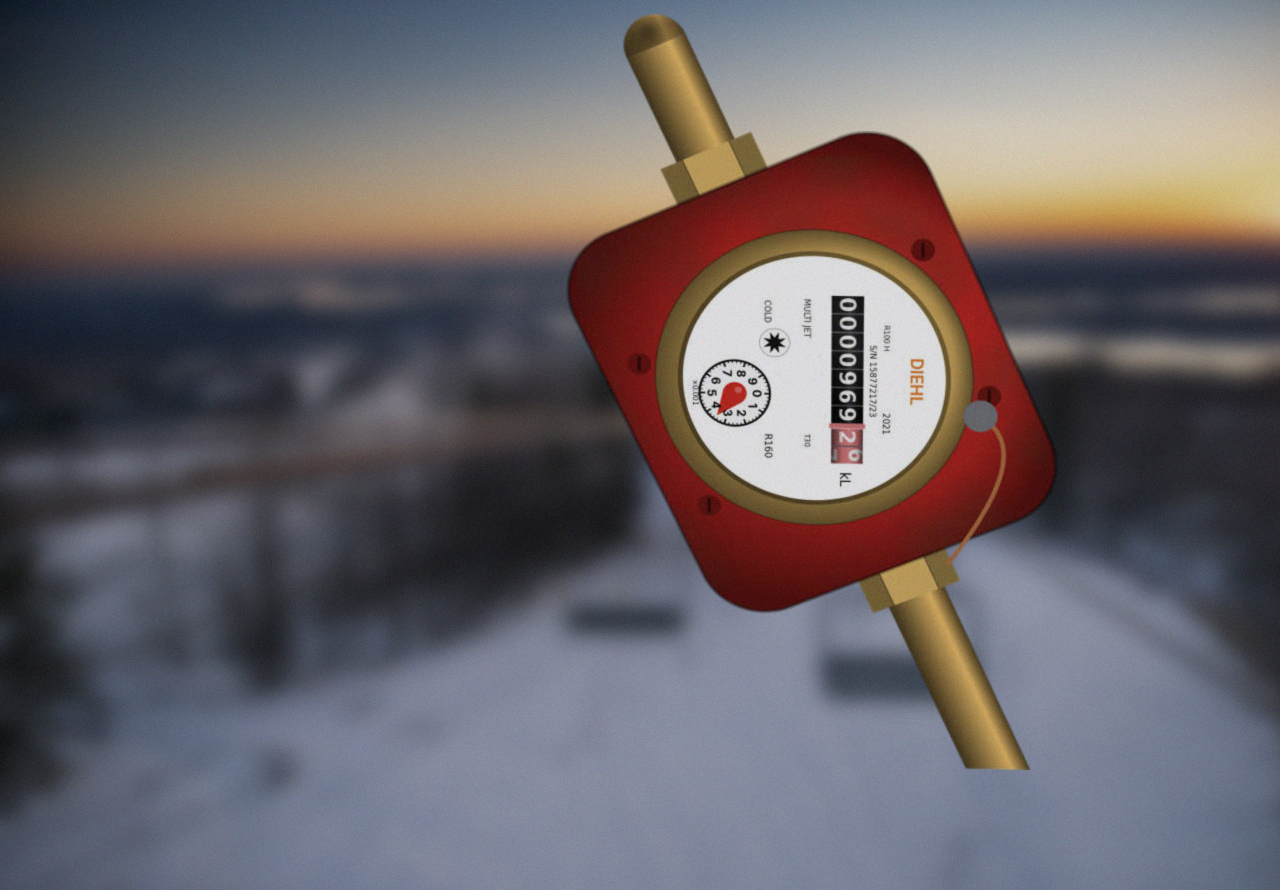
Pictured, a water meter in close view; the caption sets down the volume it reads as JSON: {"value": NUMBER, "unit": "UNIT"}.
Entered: {"value": 969.263, "unit": "kL"}
